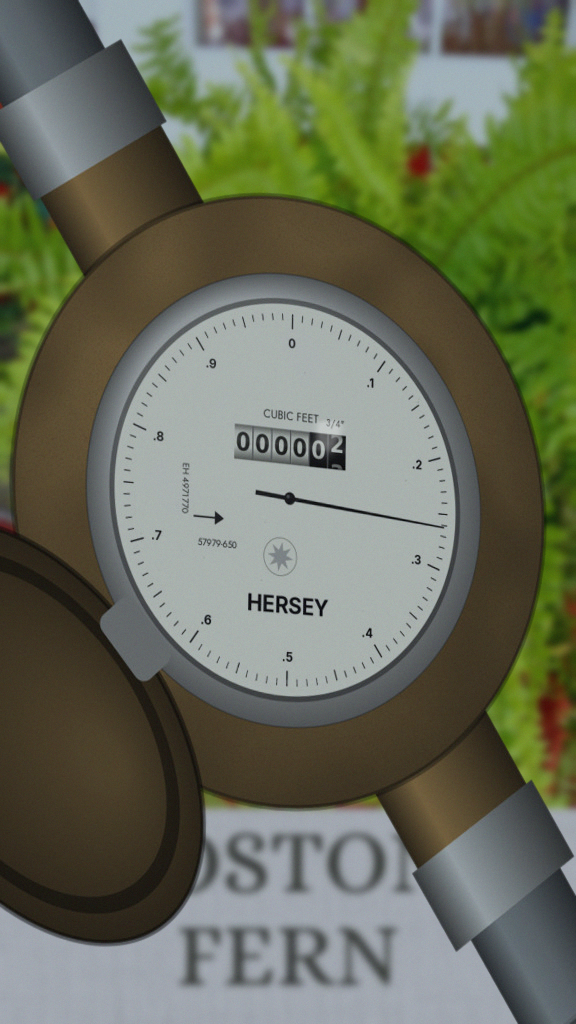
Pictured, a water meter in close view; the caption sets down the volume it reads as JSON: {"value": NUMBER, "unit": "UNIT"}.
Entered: {"value": 2.26, "unit": "ft³"}
